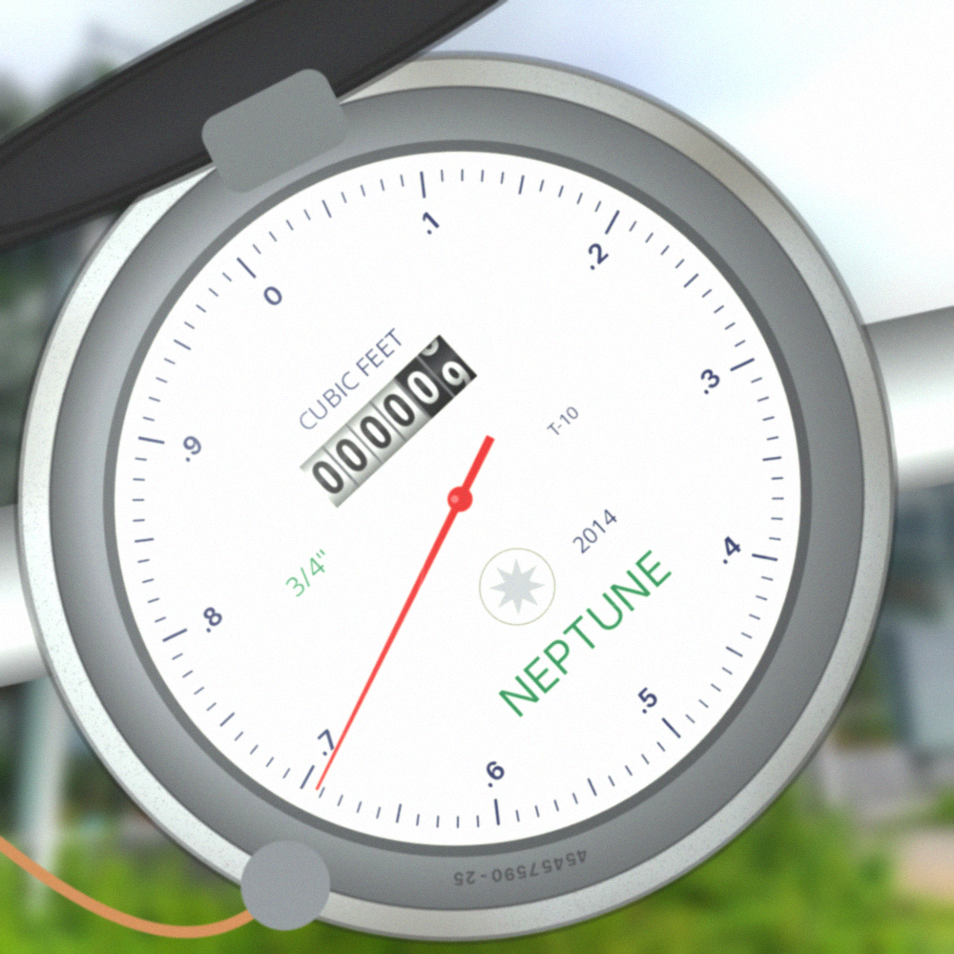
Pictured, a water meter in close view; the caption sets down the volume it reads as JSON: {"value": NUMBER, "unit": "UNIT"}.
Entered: {"value": 8.69, "unit": "ft³"}
